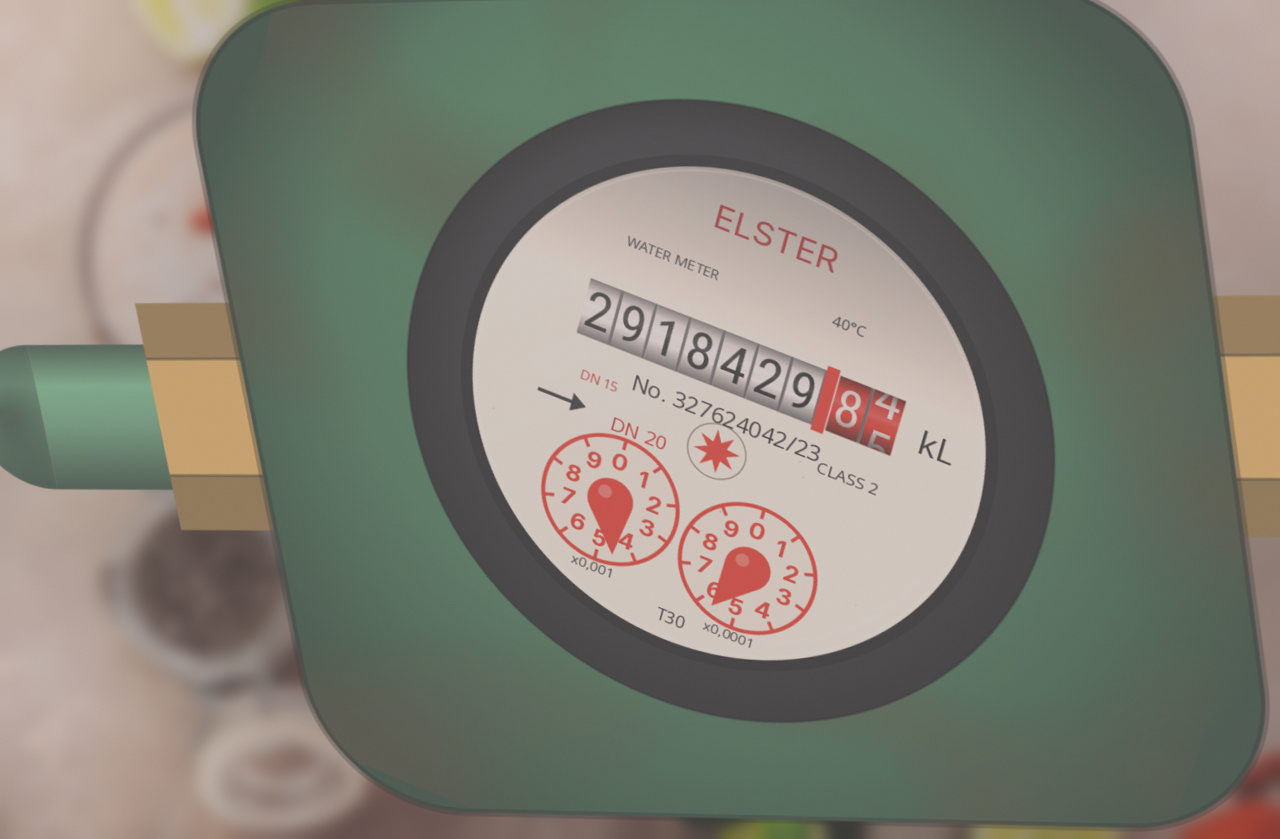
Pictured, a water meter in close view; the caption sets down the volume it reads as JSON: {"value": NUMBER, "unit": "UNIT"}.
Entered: {"value": 2918429.8445, "unit": "kL"}
